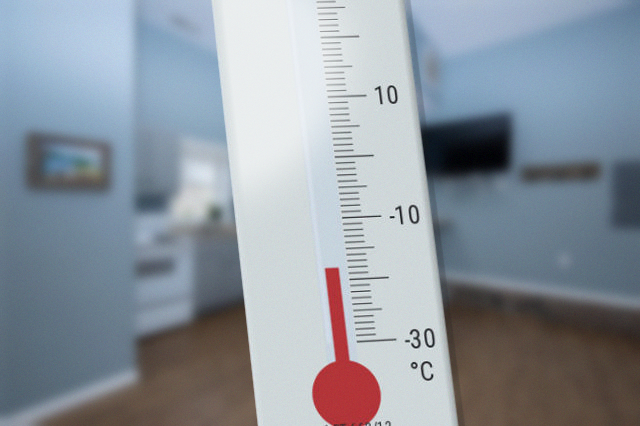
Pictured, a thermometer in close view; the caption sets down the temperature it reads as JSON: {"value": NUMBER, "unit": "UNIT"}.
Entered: {"value": -18, "unit": "°C"}
